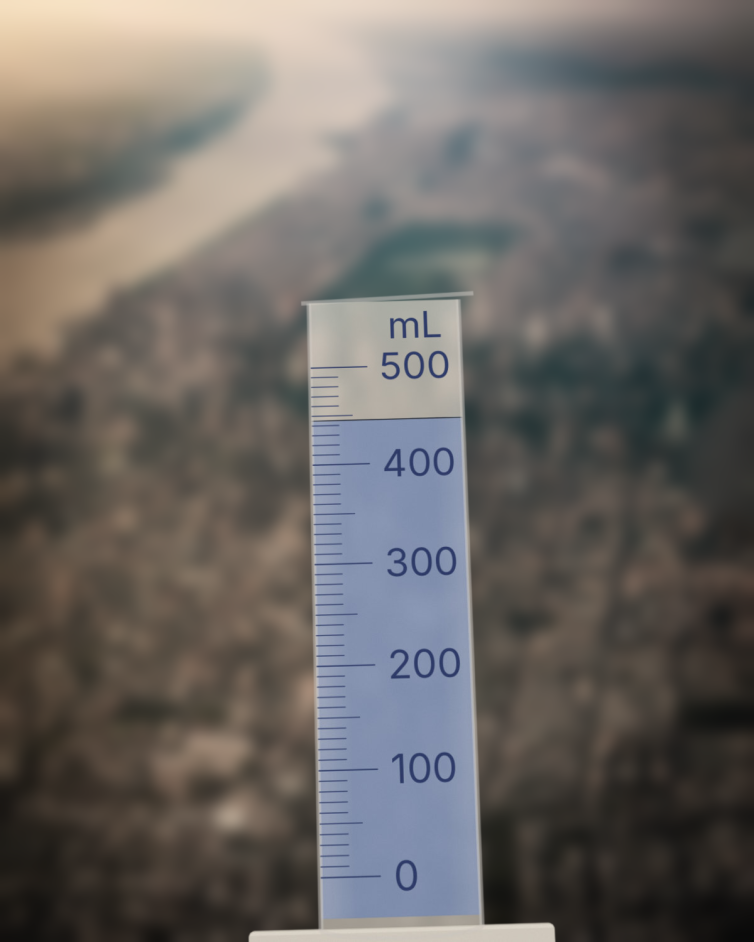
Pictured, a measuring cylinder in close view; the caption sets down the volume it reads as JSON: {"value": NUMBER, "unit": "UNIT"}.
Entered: {"value": 445, "unit": "mL"}
